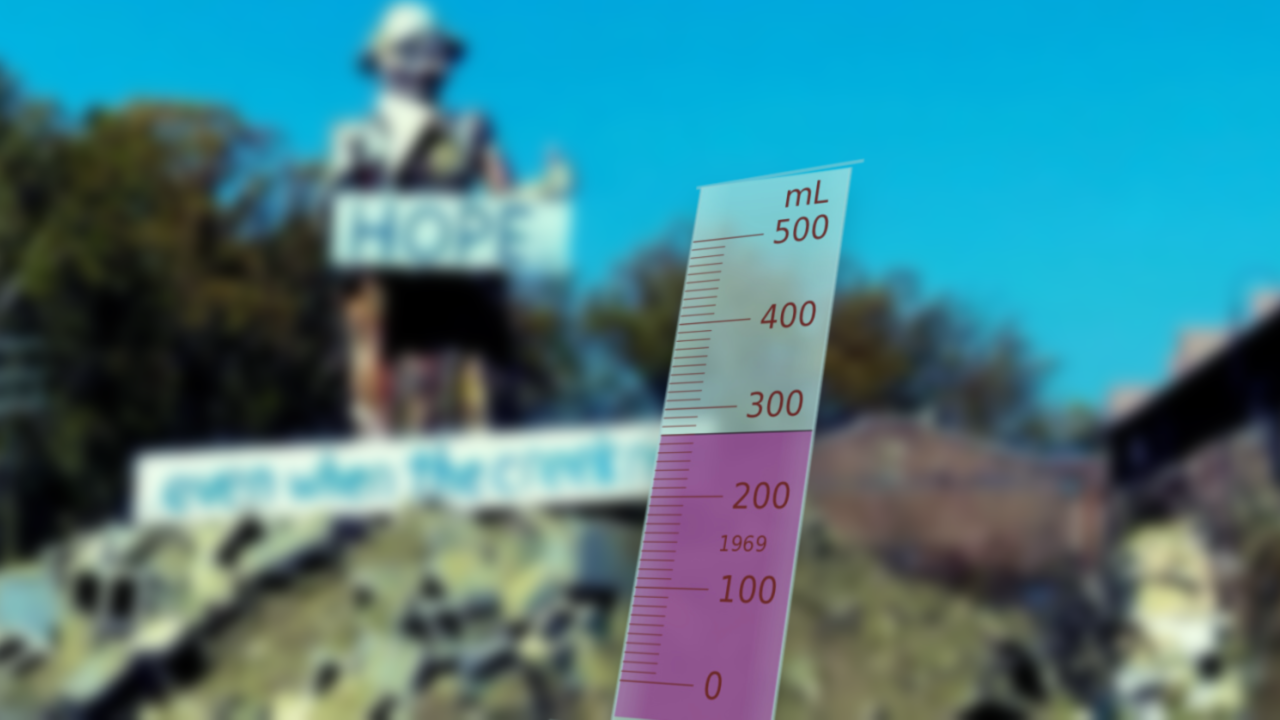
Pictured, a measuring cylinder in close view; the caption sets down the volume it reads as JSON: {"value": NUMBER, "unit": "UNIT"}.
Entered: {"value": 270, "unit": "mL"}
